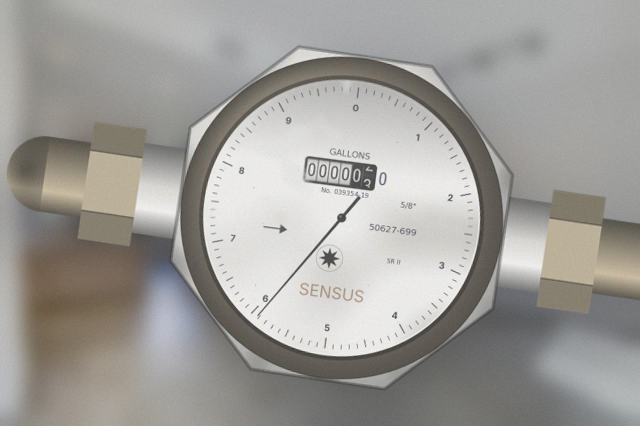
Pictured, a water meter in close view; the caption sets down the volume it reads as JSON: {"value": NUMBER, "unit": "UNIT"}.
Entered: {"value": 25.9, "unit": "gal"}
